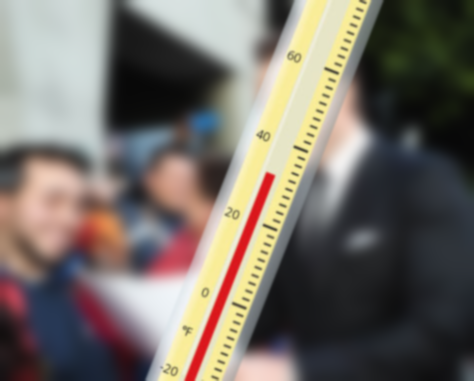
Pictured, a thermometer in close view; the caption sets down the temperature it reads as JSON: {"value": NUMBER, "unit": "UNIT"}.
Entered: {"value": 32, "unit": "°F"}
